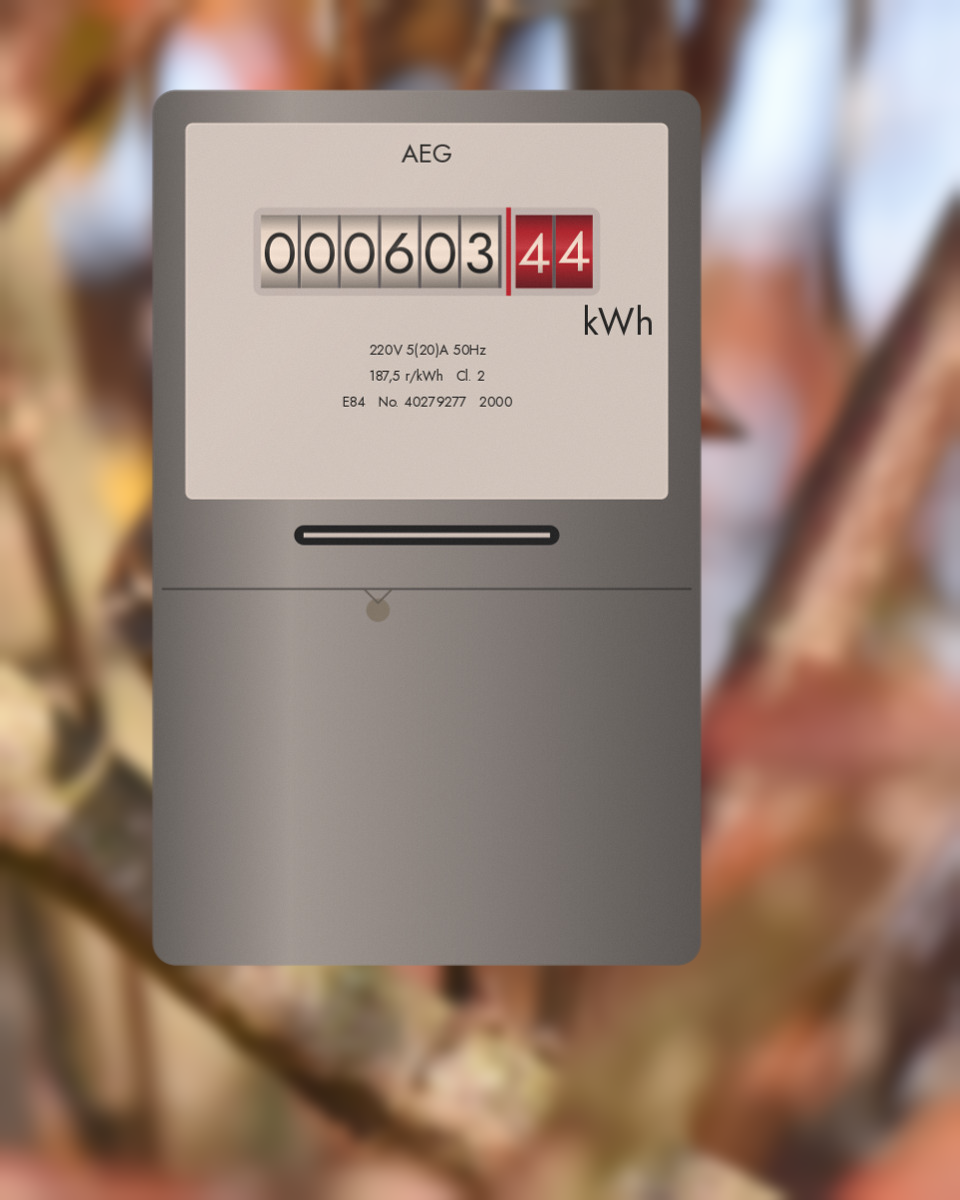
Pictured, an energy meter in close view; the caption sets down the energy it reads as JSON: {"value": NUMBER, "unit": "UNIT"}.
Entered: {"value": 603.44, "unit": "kWh"}
